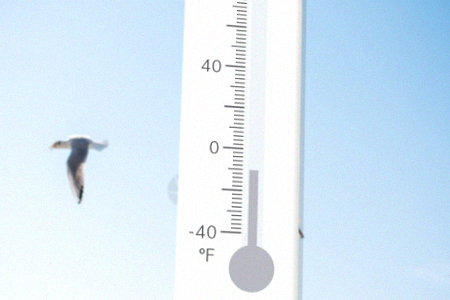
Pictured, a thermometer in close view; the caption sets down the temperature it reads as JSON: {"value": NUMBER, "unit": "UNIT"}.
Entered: {"value": -10, "unit": "°F"}
